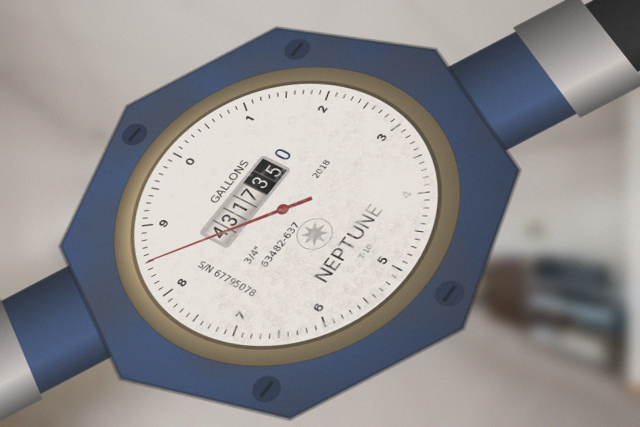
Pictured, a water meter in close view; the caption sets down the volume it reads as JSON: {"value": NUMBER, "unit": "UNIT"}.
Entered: {"value": 4317348.5, "unit": "gal"}
